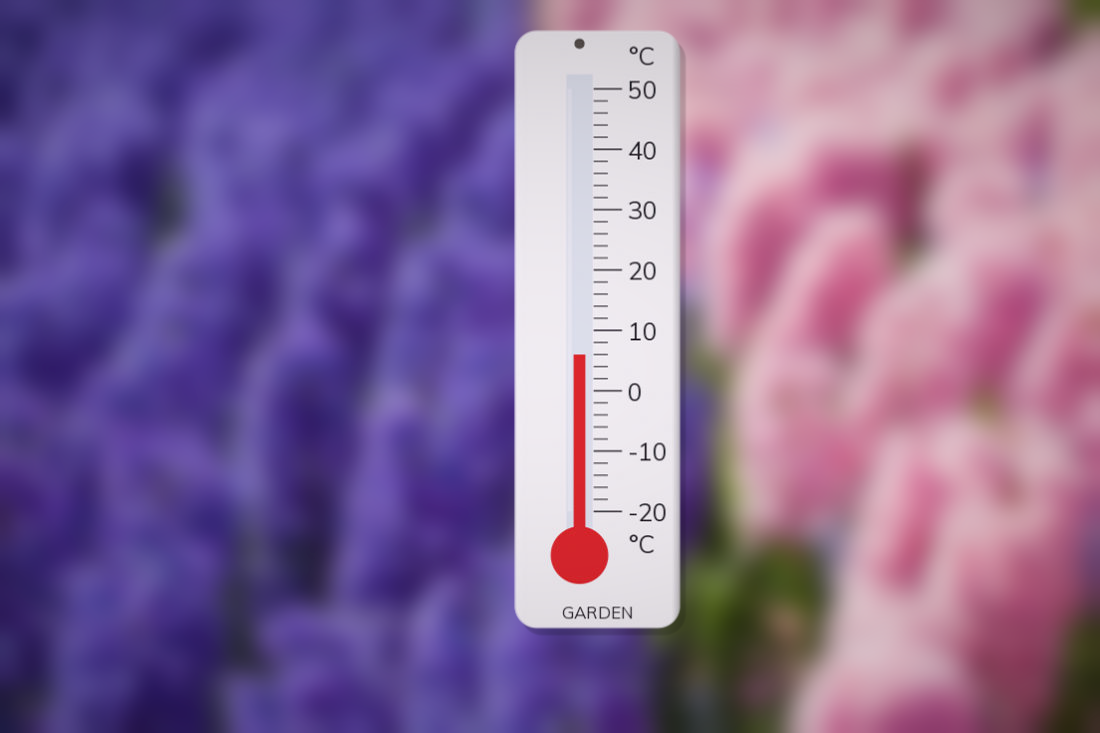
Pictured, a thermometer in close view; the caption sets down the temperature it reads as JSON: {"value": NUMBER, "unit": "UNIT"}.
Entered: {"value": 6, "unit": "°C"}
